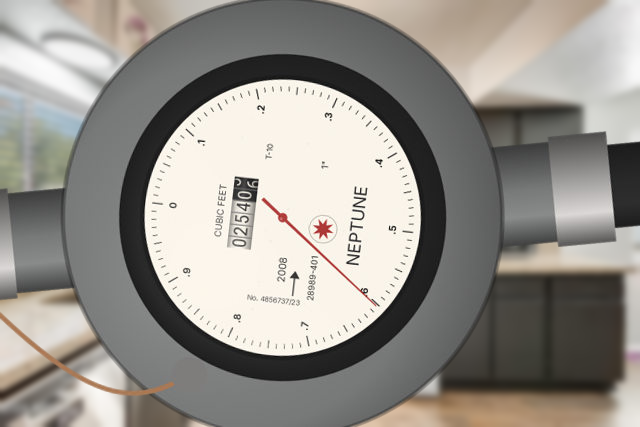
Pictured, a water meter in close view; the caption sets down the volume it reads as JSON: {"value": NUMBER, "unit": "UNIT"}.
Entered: {"value": 25405.60, "unit": "ft³"}
